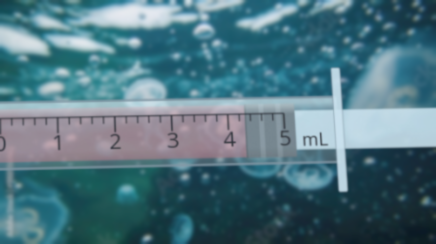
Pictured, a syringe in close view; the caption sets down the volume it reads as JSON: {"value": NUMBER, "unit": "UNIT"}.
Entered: {"value": 4.3, "unit": "mL"}
